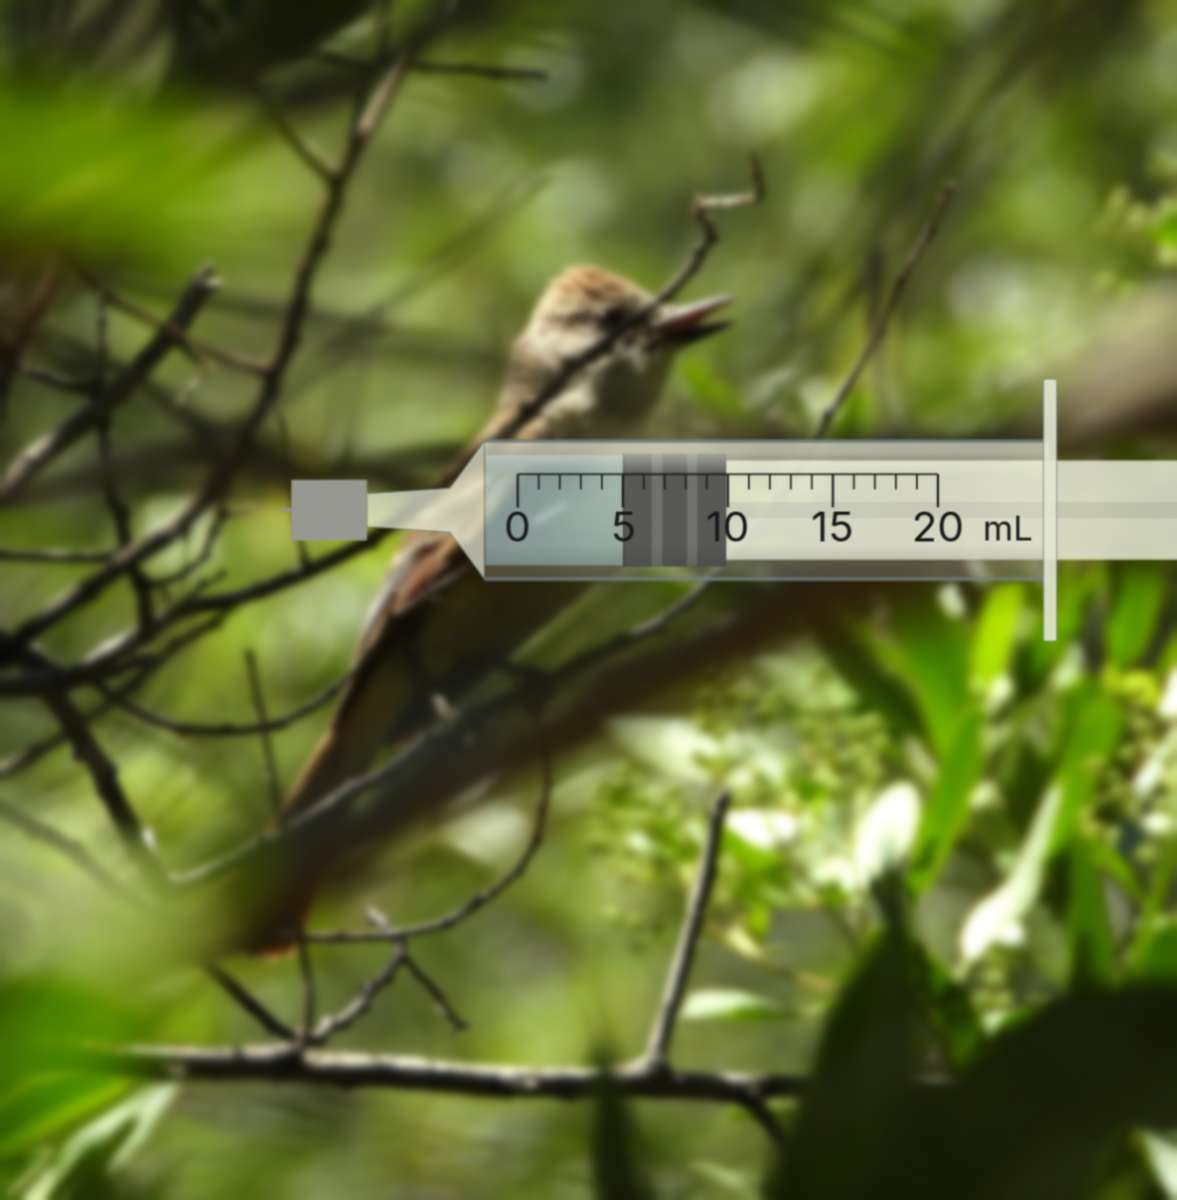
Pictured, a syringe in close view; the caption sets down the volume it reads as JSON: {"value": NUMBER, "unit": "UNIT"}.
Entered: {"value": 5, "unit": "mL"}
